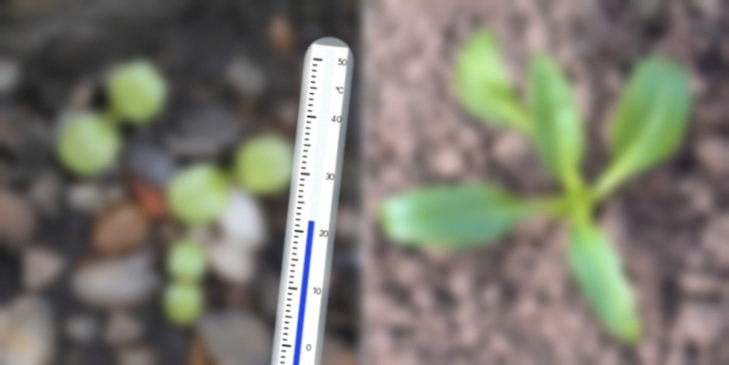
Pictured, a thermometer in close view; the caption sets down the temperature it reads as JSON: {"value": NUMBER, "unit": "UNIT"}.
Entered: {"value": 22, "unit": "°C"}
